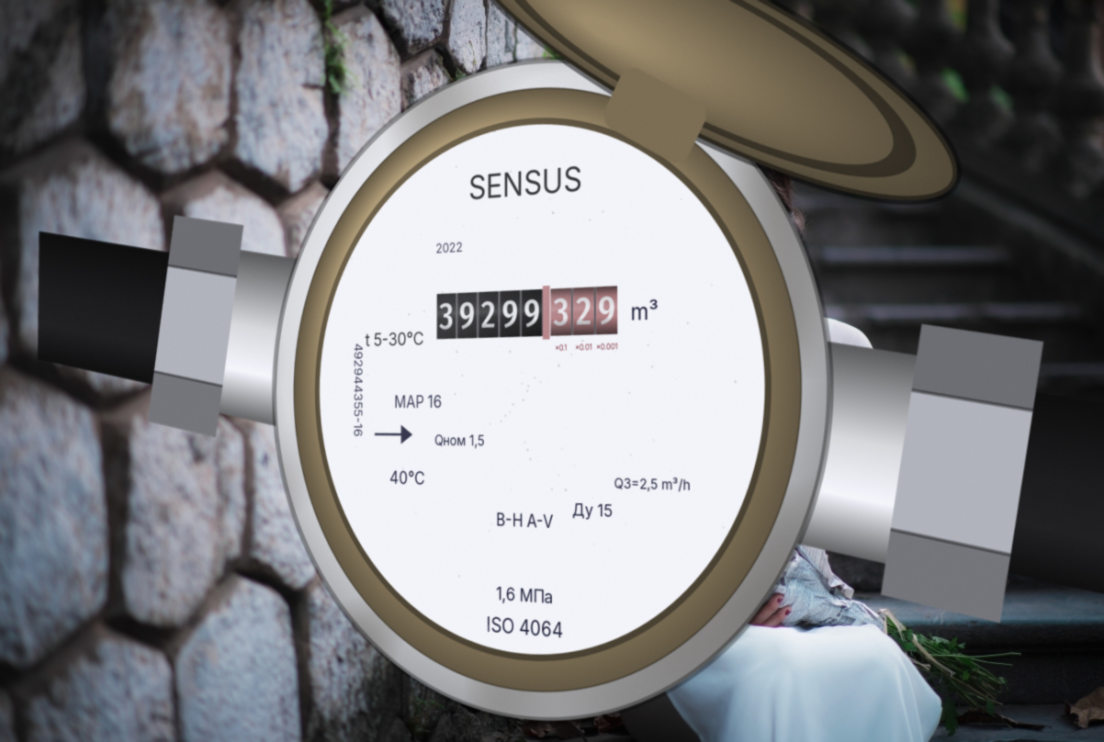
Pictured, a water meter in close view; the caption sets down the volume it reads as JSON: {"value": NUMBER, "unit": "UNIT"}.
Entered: {"value": 39299.329, "unit": "m³"}
